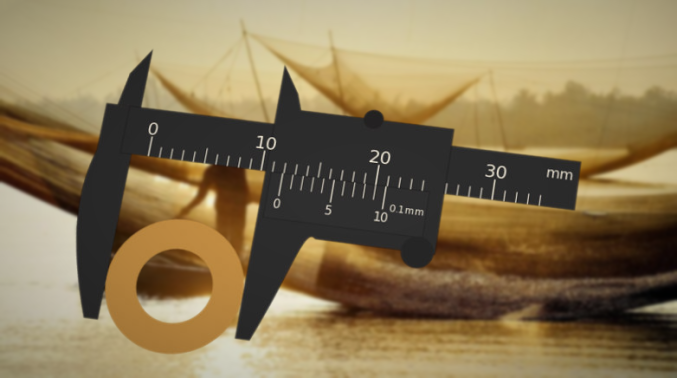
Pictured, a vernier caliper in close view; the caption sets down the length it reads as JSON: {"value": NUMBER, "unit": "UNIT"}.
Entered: {"value": 11.9, "unit": "mm"}
